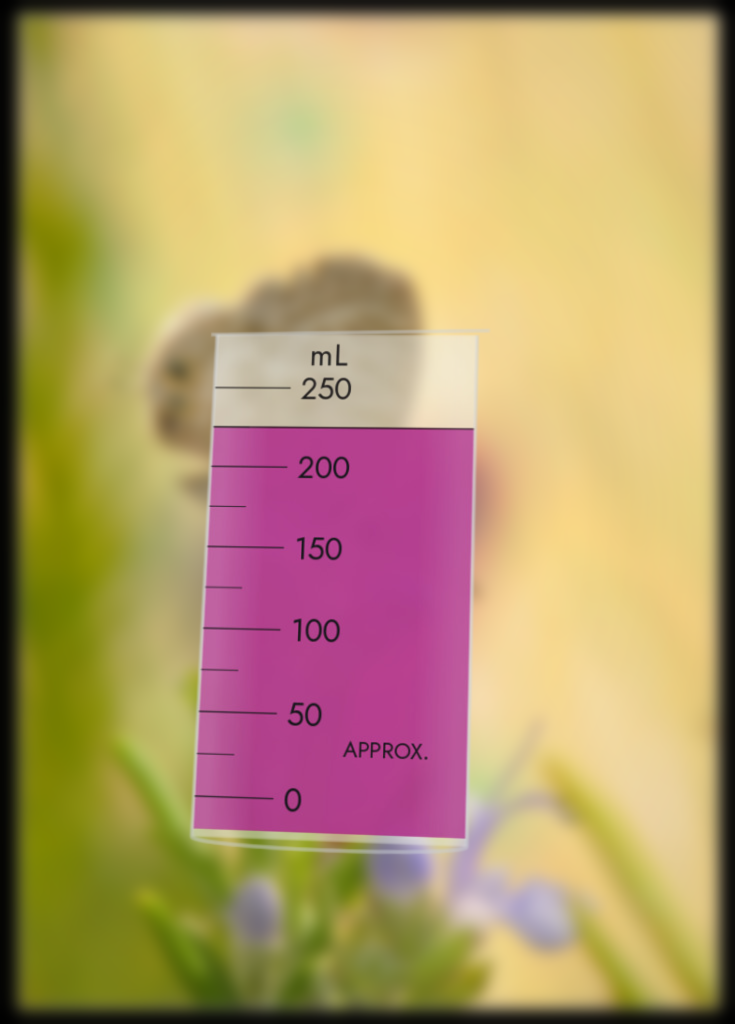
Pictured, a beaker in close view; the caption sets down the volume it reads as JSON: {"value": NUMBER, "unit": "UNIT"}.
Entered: {"value": 225, "unit": "mL"}
